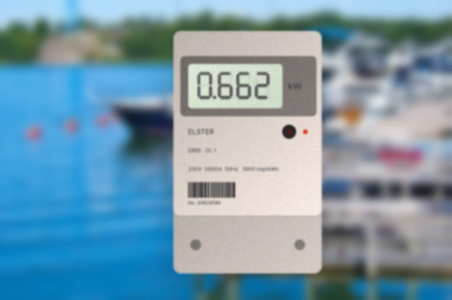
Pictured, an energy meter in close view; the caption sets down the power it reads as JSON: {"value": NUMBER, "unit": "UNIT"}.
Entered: {"value": 0.662, "unit": "kW"}
